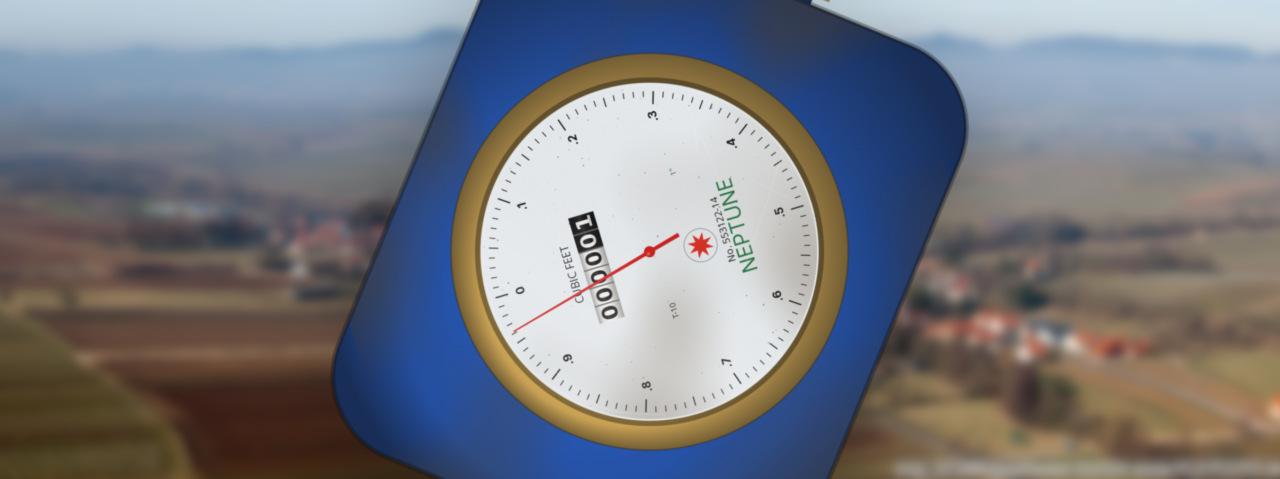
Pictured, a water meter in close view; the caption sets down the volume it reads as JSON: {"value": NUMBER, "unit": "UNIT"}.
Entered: {"value": 0.96, "unit": "ft³"}
